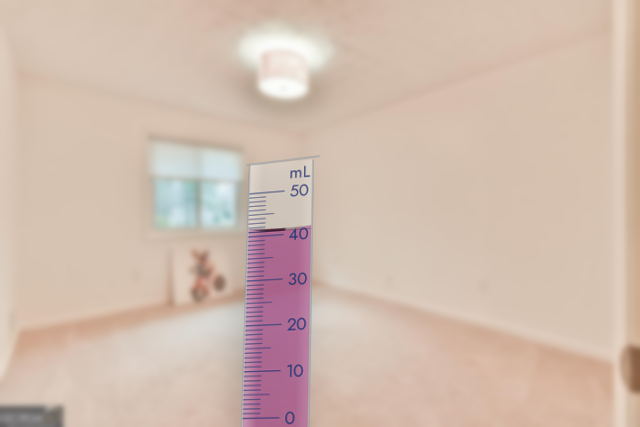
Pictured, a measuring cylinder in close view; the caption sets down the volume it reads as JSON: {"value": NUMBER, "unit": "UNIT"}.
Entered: {"value": 41, "unit": "mL"}
